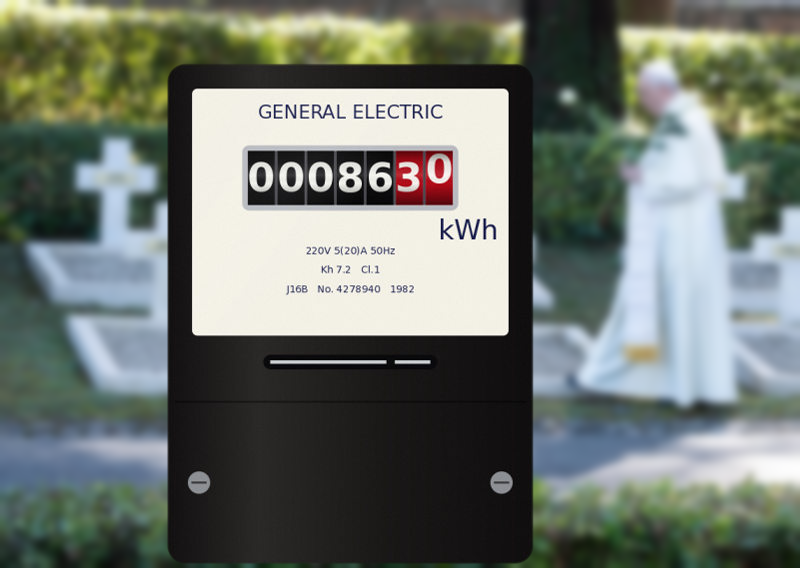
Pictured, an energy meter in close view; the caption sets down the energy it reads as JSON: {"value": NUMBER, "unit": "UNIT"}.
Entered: {"value": 86.30, "unit": "kWh"}
